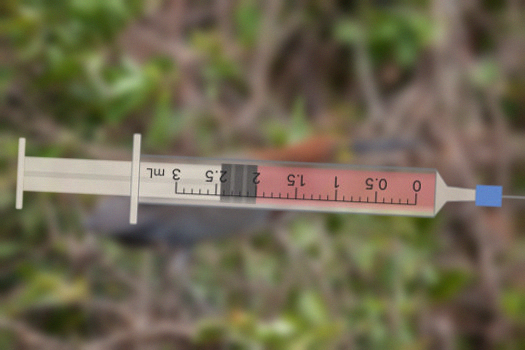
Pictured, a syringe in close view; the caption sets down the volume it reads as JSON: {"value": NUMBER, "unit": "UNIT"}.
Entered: {"value": 2, "unit": "mL"}
